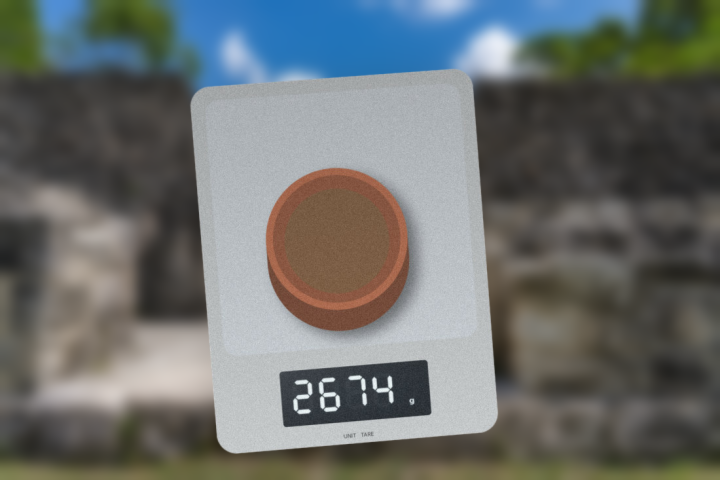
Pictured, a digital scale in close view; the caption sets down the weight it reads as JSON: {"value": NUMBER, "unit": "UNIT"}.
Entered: {"value": 2674, "unit": "g"}
